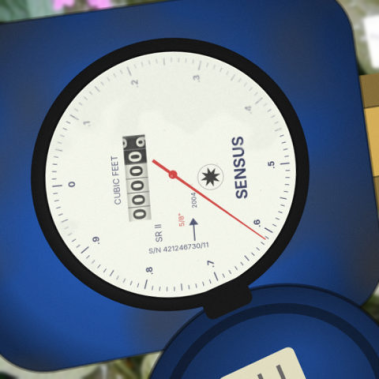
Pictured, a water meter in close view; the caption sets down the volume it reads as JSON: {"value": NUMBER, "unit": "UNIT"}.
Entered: {"value": 8.61, "unit": "ft³"}
